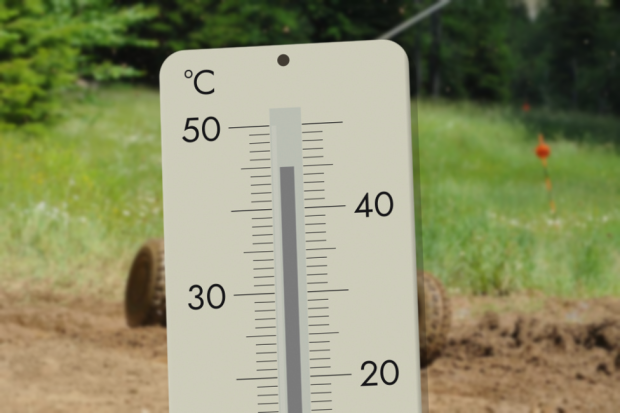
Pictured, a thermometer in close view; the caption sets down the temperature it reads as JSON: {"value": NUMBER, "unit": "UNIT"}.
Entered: {"value": 45, "unit": "°C"}
